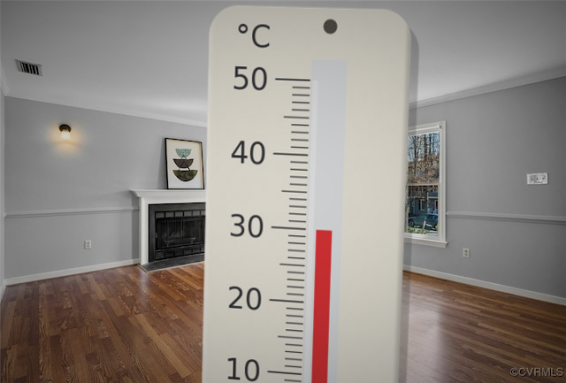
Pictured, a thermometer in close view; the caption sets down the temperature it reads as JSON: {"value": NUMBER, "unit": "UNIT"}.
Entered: {"value": 30, "unit": "°C"}
